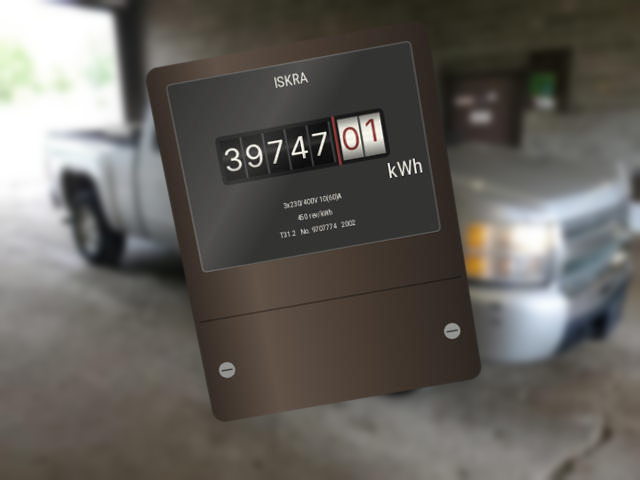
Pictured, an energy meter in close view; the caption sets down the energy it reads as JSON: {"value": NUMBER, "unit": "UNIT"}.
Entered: {"value": 39747.01, "unit": "kWh"}
